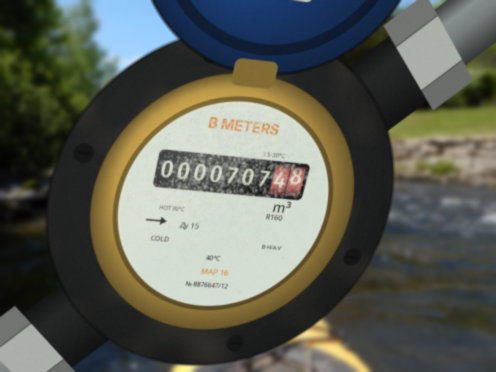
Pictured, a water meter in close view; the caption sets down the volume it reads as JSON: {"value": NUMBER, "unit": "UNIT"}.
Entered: {"value": 707.48, "unit": "m³"}
